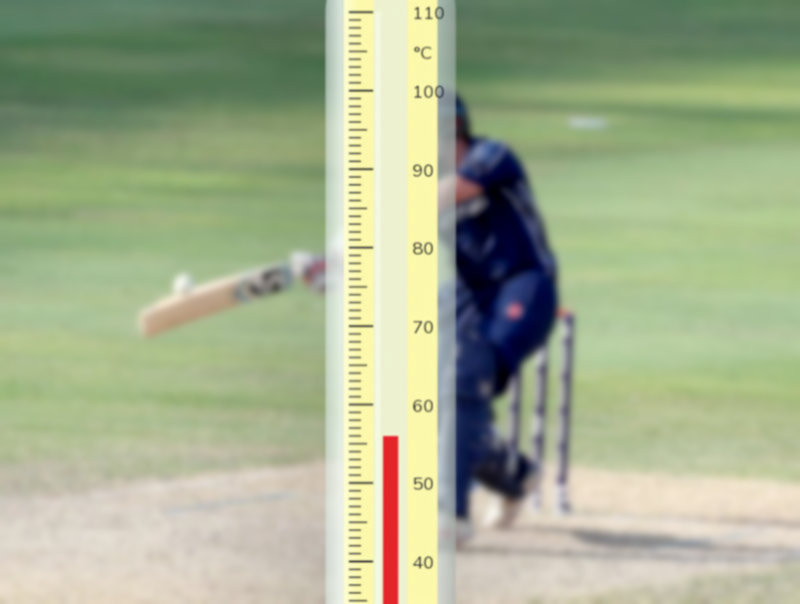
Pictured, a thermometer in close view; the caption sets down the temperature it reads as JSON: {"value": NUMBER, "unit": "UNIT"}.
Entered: {"value": 56, "unit": "°C"}
